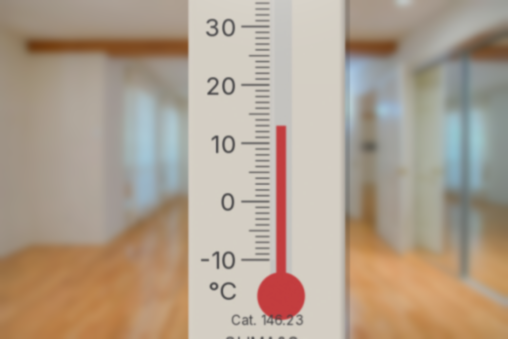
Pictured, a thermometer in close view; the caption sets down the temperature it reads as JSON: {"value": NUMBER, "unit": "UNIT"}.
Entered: {"value": 13, "unit": "°C"}
